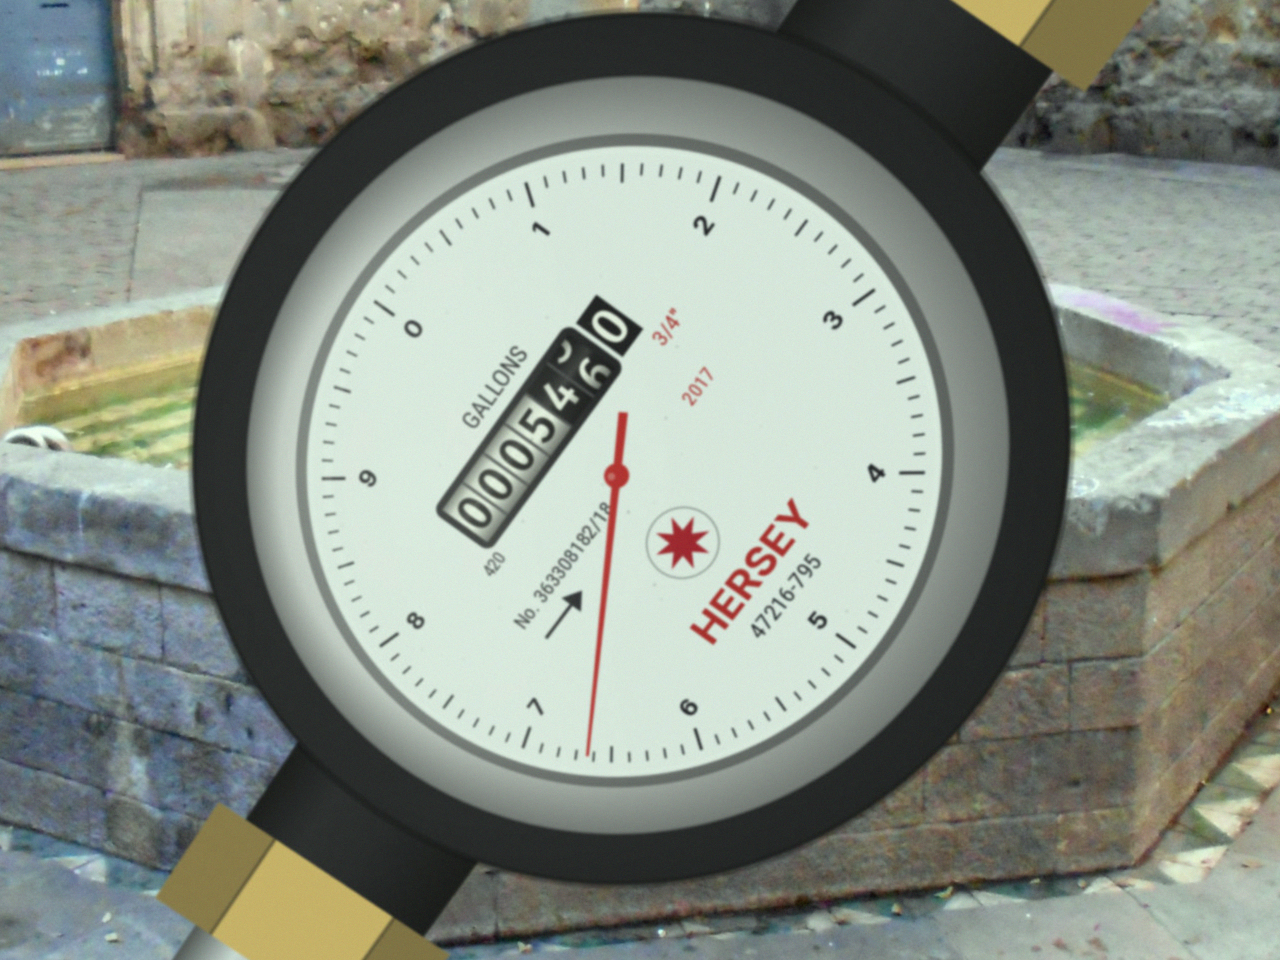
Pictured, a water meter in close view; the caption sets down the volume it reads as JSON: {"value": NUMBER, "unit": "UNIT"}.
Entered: {"value": 5456.6, "unit": "gal"}
